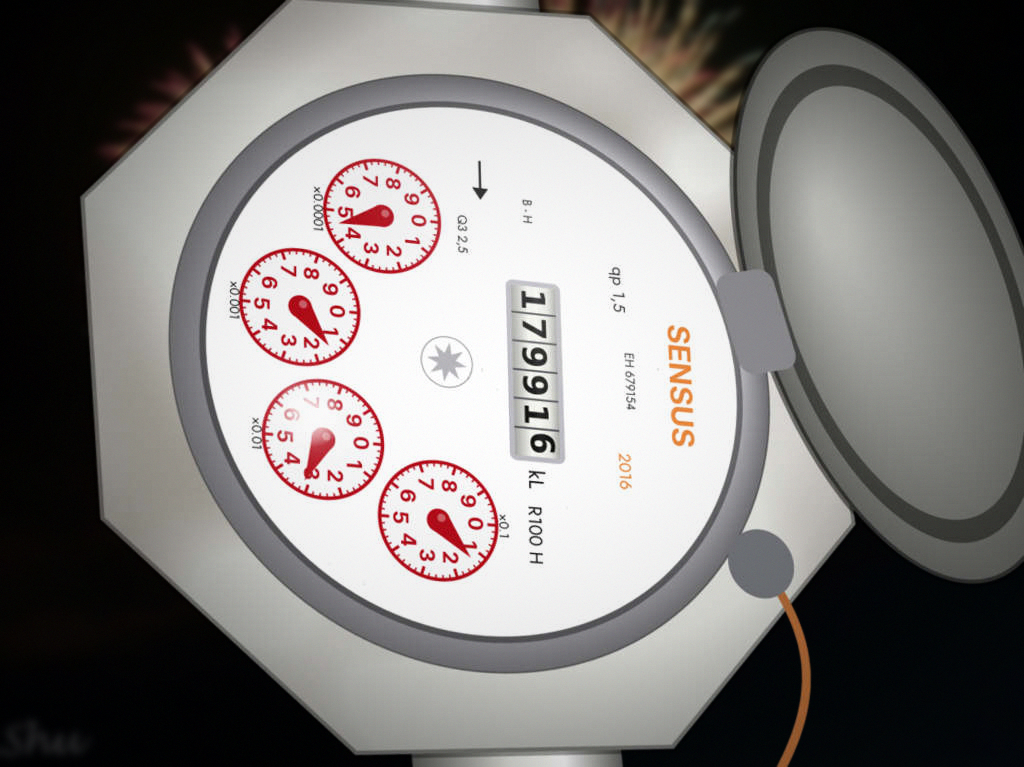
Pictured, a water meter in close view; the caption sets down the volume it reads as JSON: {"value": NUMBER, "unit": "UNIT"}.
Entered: {"value": 179916.1314, "unit": "kL"}
